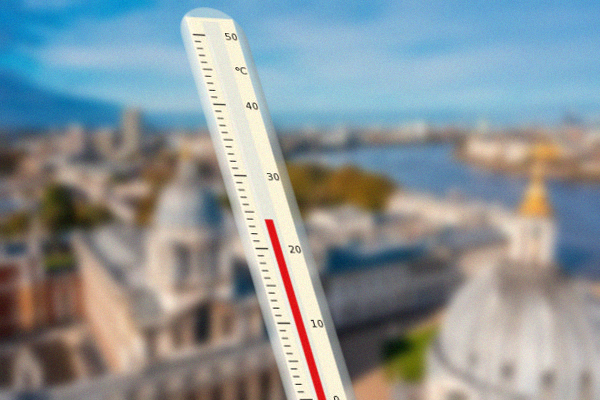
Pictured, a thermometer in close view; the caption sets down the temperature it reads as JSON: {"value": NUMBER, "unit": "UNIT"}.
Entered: {"value": 24, "unit": "°C"}
